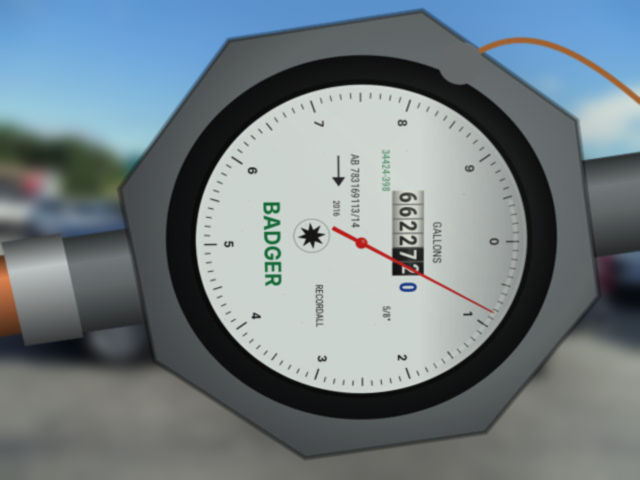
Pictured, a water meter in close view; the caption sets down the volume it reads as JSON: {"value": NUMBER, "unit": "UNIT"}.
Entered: {"value": 6622720.8, "unit": "gal"}
